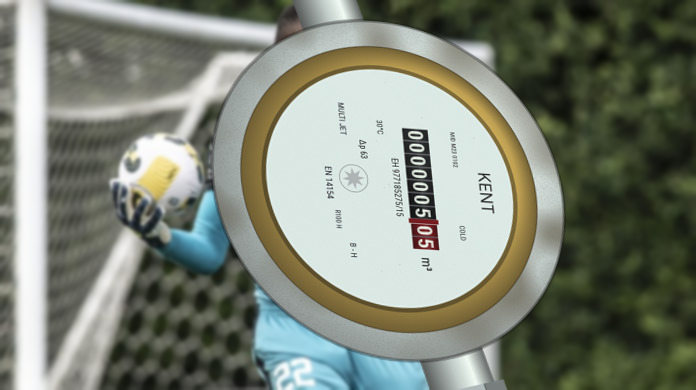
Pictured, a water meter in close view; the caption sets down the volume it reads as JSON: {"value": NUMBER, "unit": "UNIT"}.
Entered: {"value": 5.05, "unit": "m³"}
